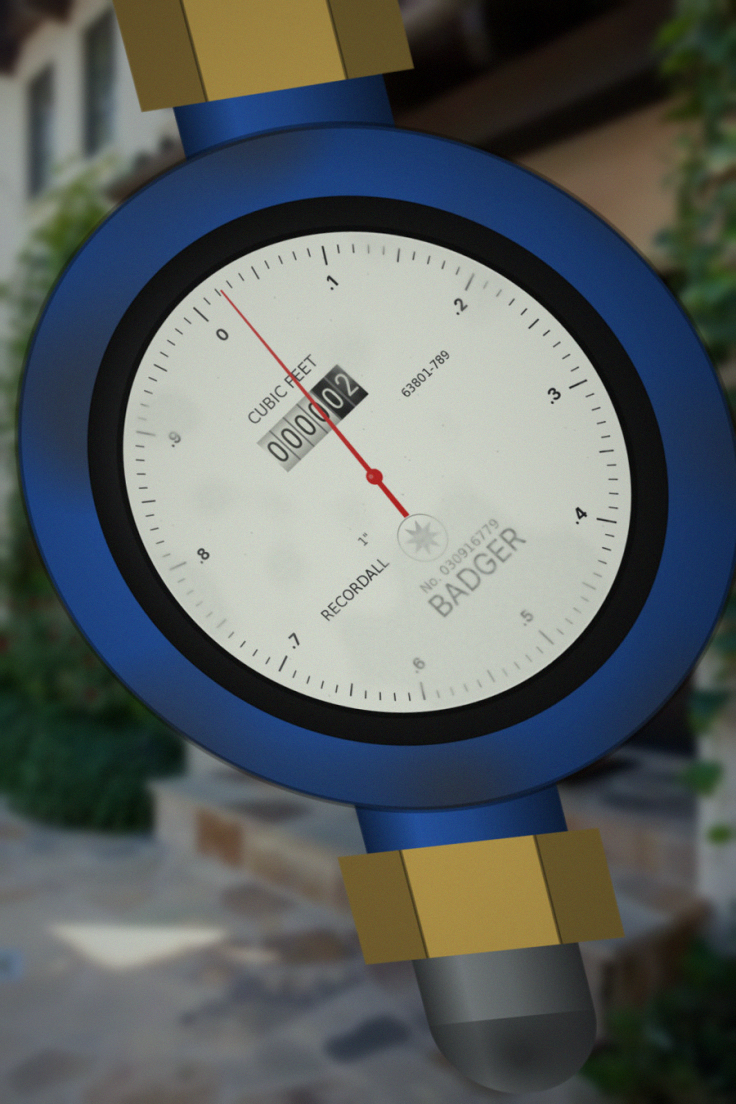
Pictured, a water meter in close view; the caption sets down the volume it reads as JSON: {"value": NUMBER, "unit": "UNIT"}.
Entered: {"value": 2.02, "unit": "ft³"}
